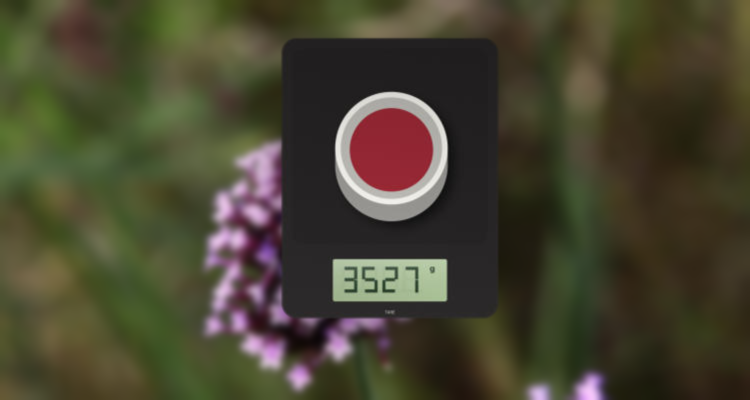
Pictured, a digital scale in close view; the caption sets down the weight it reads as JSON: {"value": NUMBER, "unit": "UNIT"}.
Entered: {"value": 3527, "unit": "g"}
